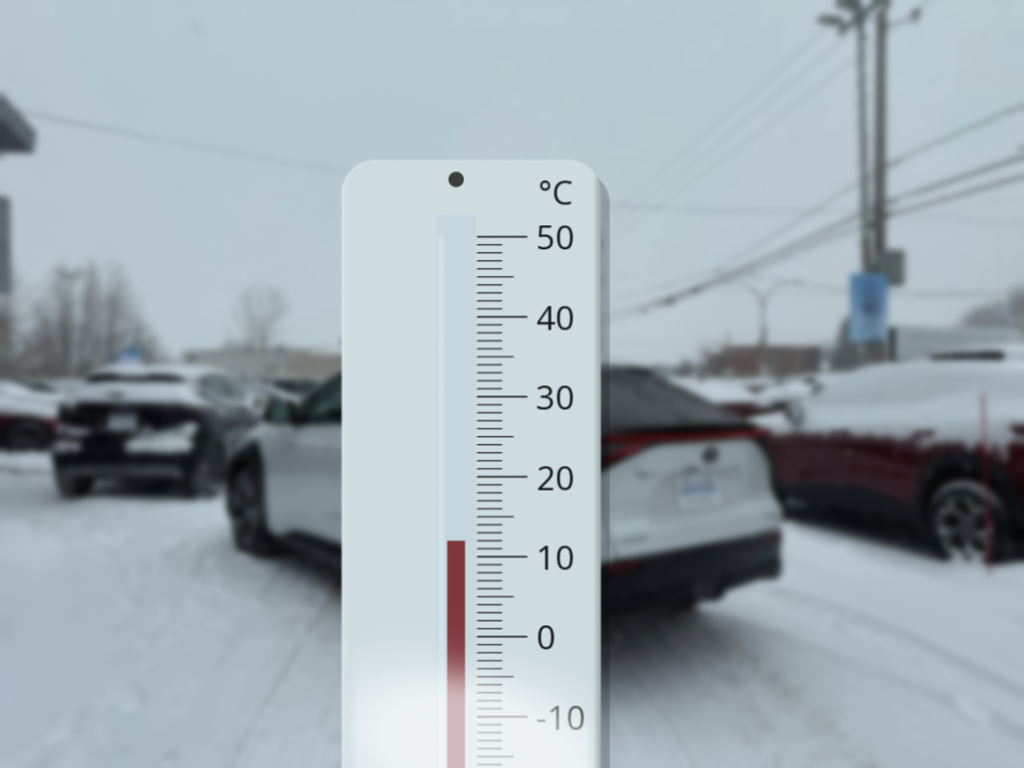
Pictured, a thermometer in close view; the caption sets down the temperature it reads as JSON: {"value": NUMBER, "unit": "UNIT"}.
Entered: {"value": 12, "unit": "°C"}
